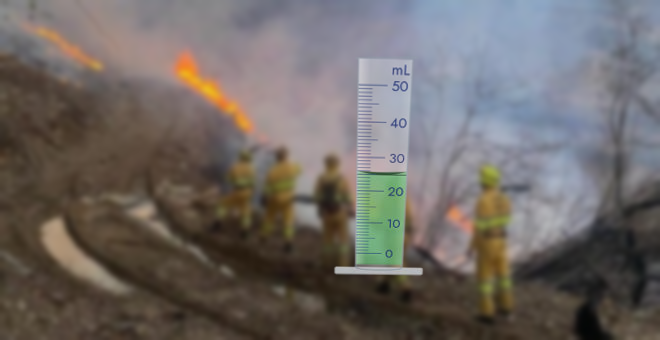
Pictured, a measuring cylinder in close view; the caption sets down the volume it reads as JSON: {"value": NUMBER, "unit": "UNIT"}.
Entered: {"value": 25, "unit": "mL"}
